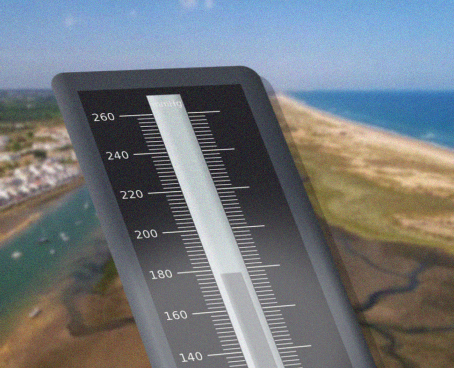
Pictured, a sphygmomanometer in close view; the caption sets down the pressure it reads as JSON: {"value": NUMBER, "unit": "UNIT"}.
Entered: {"value": 178, "unit": "mmHg"}
